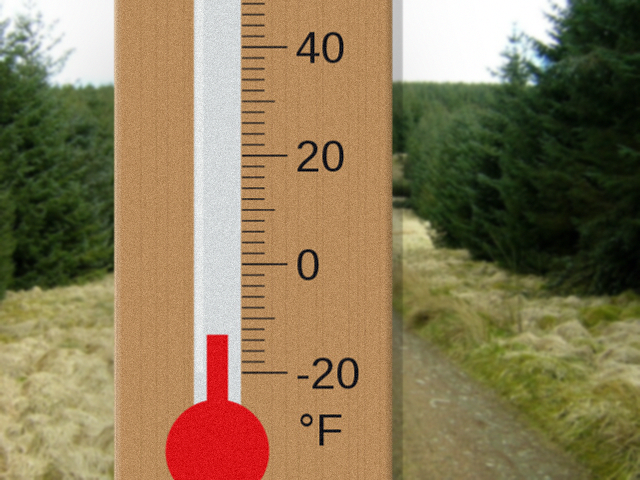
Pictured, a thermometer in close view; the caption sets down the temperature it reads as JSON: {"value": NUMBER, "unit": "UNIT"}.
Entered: {"value": -13, "unit": "°F"}
